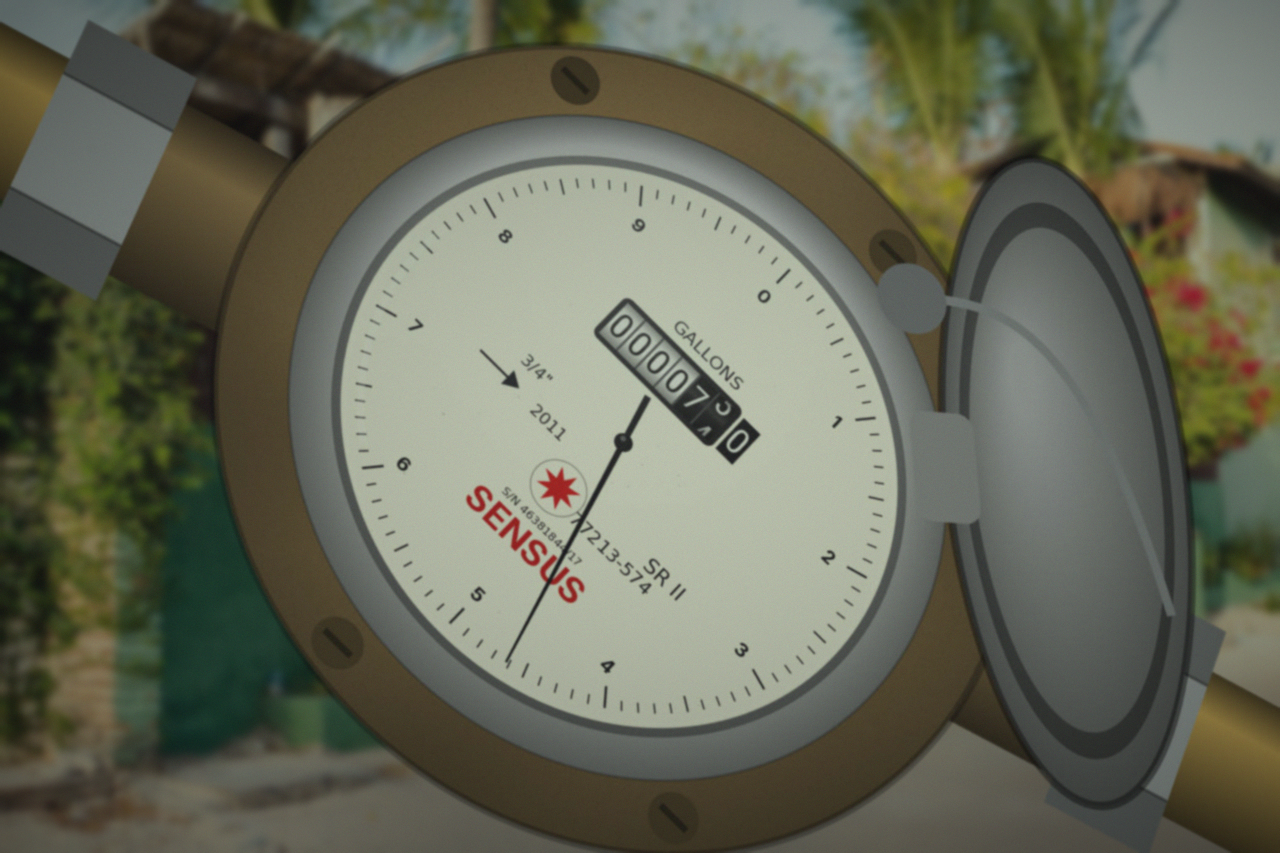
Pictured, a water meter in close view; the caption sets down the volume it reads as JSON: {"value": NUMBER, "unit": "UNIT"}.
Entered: {"value": 734.6, "unit": "gal"}
